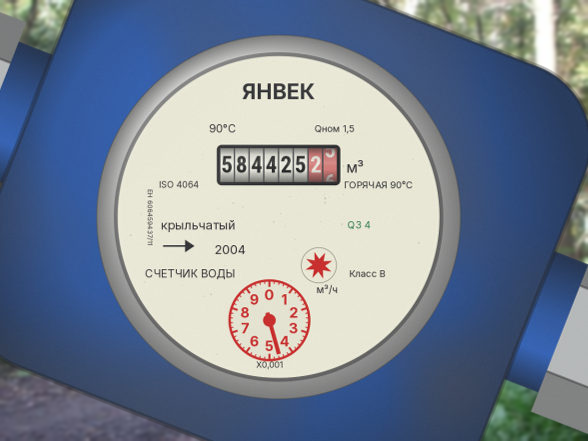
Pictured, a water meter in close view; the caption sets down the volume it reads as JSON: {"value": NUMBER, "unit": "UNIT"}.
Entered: {"value": 584425.254, "unit": "m³"}
